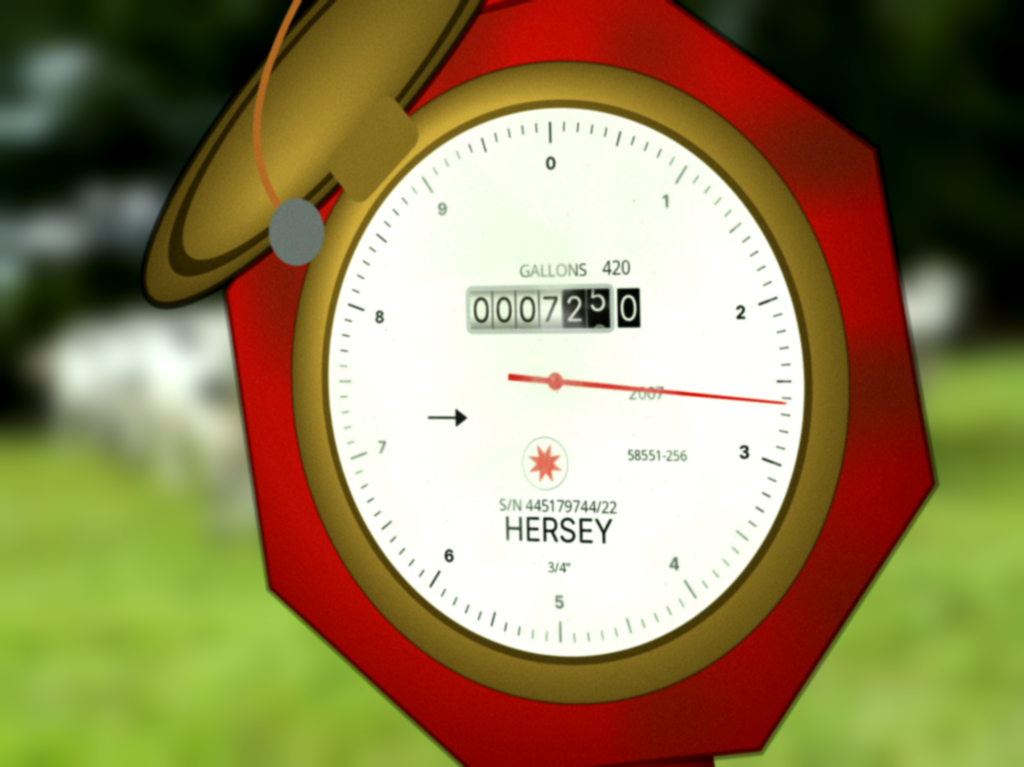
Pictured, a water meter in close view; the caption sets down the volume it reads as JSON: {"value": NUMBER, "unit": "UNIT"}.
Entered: {"value": 7252.6, "unit": "gal"}
